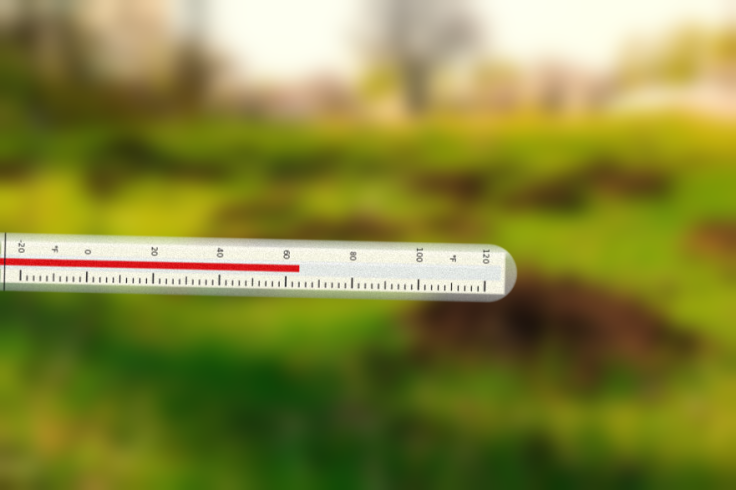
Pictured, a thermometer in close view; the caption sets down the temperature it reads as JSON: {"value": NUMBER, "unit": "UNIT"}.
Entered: {"value": 64, "unit": "°F"}
